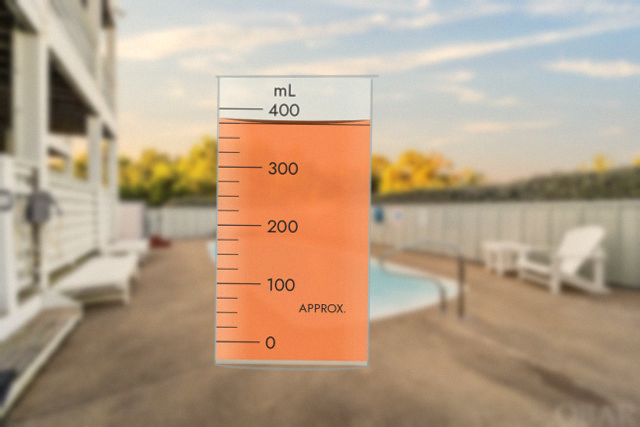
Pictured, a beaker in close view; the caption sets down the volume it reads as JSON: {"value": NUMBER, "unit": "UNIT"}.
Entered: {"value": 375, "unit": "mL"}
